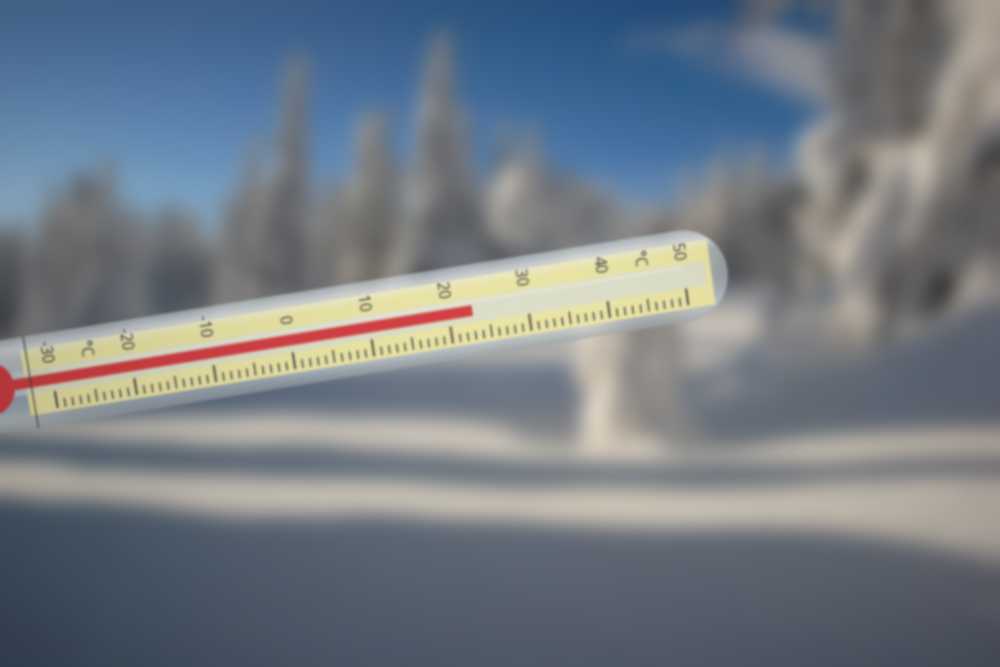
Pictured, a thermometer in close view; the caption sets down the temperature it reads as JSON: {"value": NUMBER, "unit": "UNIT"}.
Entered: {"value": 23, "unit": "°C"}
